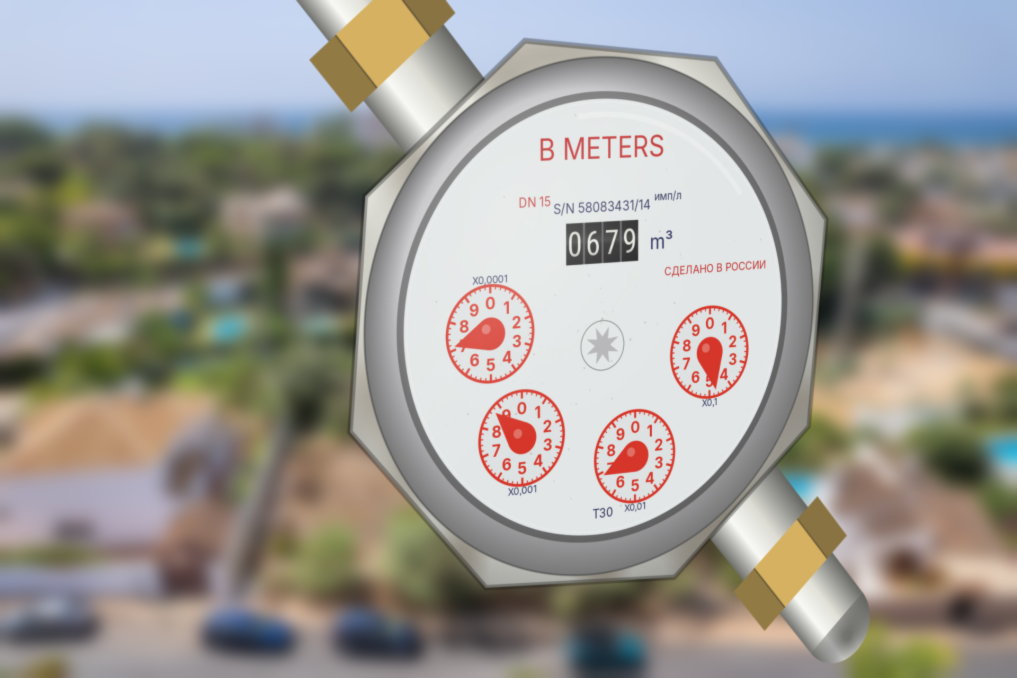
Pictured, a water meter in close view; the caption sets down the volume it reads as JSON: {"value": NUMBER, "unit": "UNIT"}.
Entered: {"value": 679.4687, "unit": "m³"}
